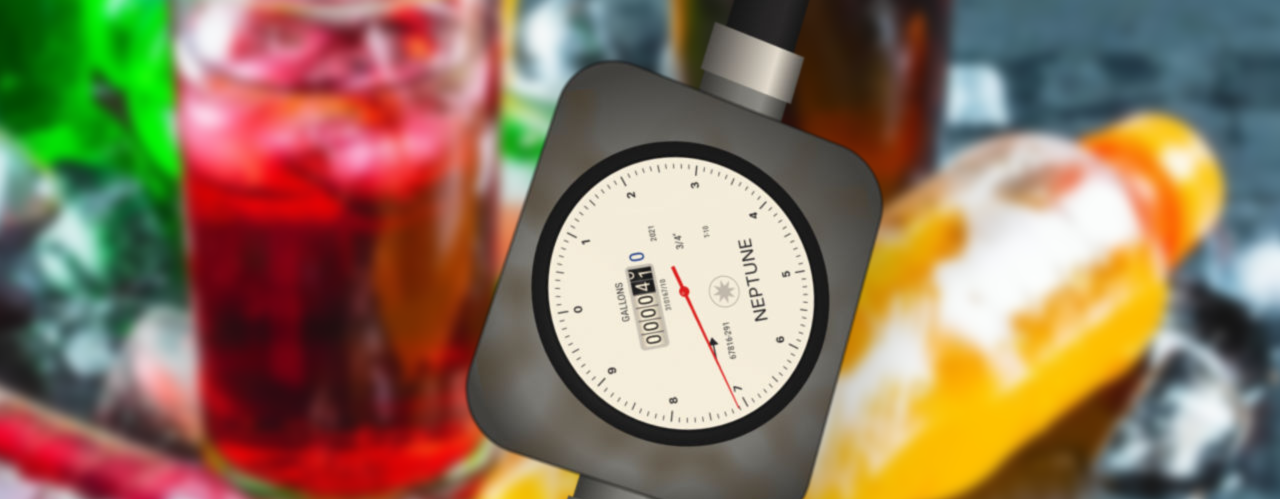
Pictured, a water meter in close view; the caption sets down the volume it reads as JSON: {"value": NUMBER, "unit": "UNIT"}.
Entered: {"value": 407.1, "unit": "gal"}
